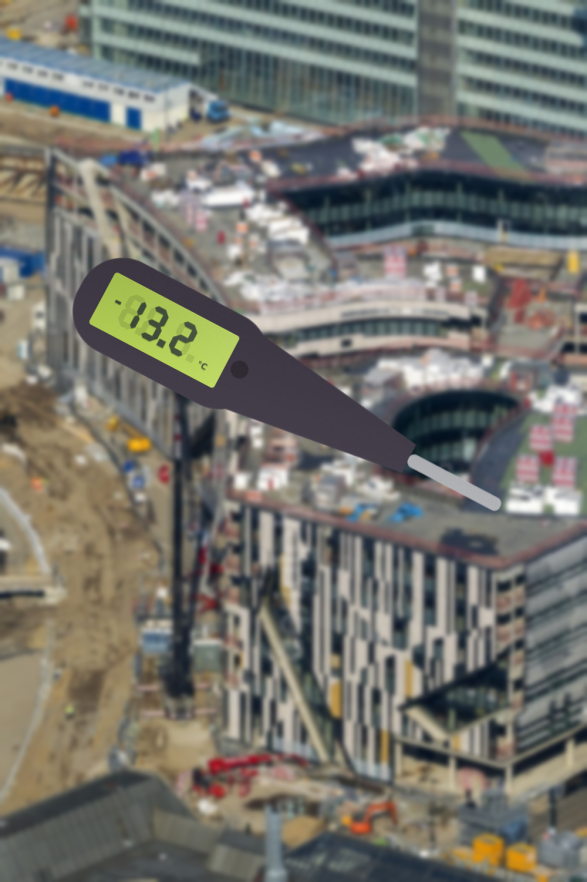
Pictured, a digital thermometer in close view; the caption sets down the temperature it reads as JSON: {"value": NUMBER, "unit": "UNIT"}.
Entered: {"value": -13.2, "unit": "°C"}
